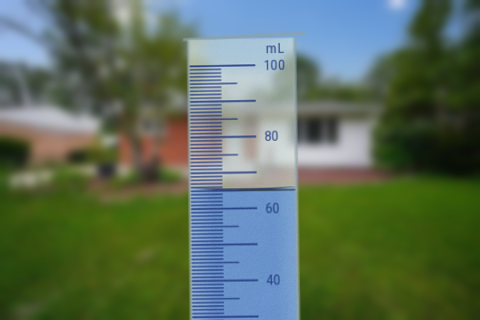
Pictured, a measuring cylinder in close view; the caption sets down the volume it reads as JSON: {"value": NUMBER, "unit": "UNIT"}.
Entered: {"value": 65, "unit": "mL"}
